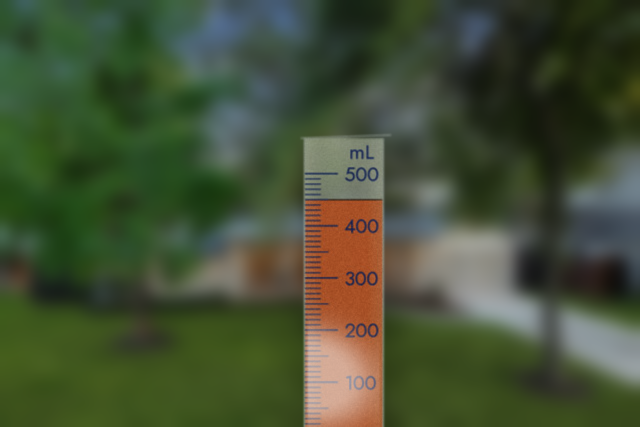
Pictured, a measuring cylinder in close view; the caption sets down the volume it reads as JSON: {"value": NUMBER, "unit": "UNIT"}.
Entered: {"value": 450, "unit": "mL"}
